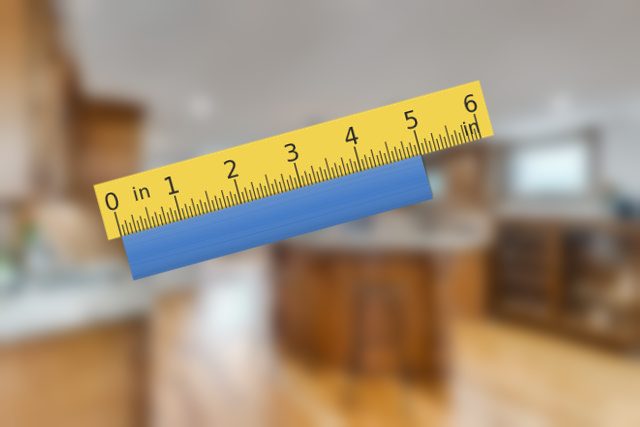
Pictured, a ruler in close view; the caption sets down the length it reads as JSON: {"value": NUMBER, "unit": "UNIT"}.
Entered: {"value": 5, "unit": "in"}
